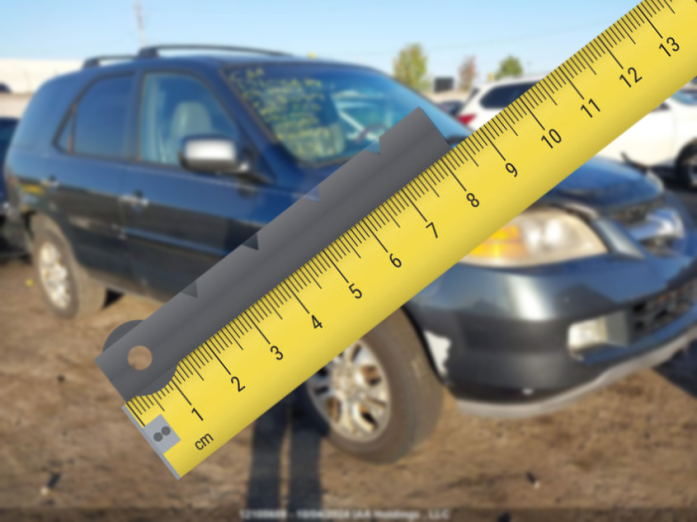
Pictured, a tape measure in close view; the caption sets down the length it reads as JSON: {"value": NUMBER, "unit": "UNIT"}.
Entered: {"value": 8.3, "unit": "cm"}
